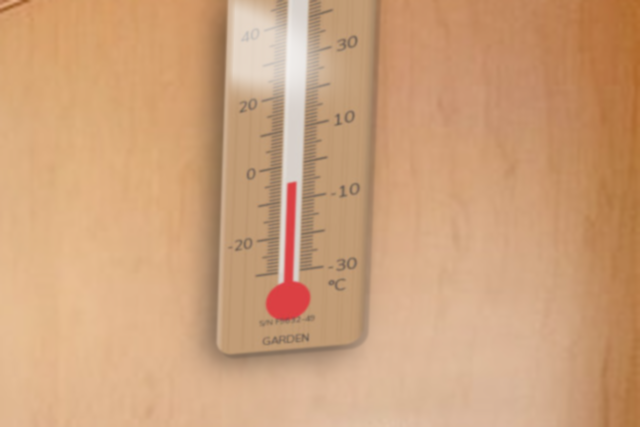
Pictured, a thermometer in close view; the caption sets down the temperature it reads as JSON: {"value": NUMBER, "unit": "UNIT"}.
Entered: {"value": -5, "unit": "°C"}
